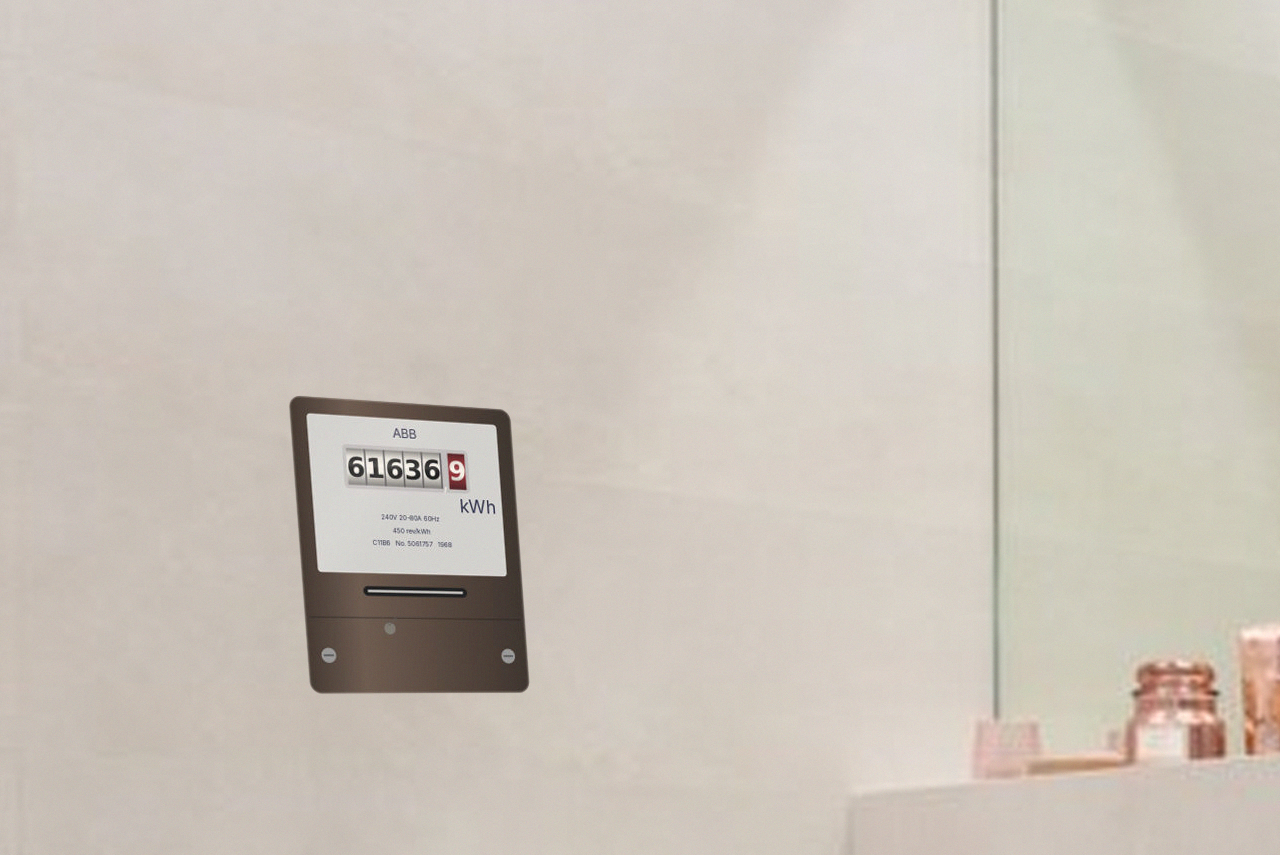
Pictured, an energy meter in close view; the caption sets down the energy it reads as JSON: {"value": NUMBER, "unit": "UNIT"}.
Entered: {"value": 61636.9, "unit": "kWh"}
